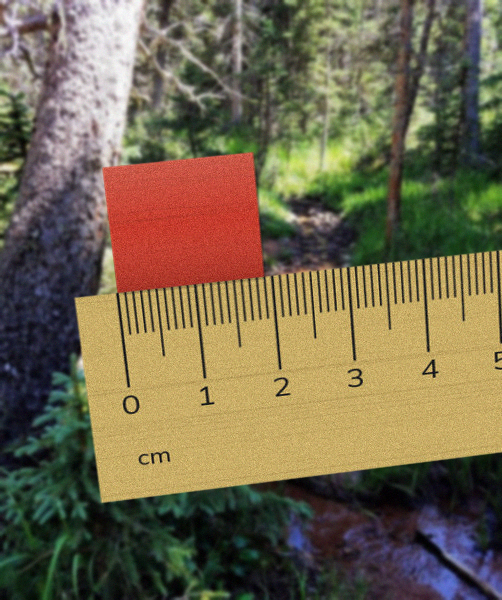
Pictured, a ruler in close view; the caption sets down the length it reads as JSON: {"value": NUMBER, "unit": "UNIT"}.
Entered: {"value": 1.9, "unit": "cm"}
